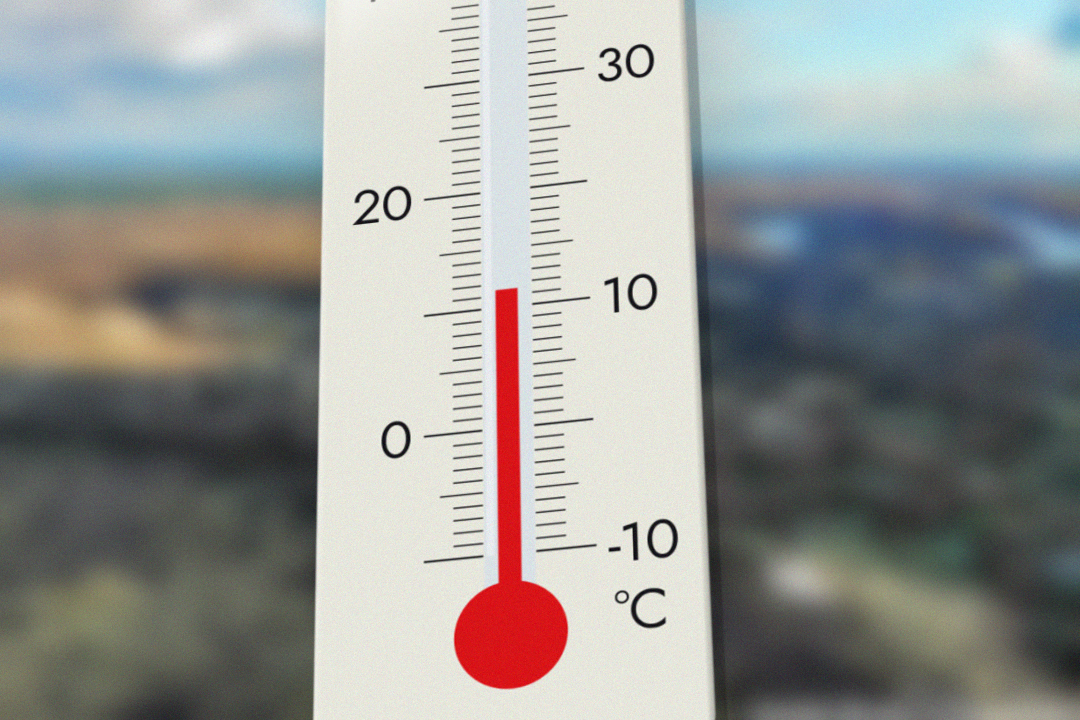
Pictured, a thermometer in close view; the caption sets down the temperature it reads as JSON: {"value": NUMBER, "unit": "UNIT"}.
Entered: {"value": 11.5, "unit": "°C"}
